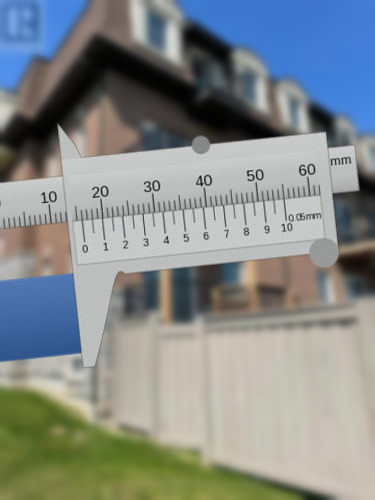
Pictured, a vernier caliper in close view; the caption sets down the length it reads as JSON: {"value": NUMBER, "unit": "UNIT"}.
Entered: {"value": 16.0, "unit": "mm"}
